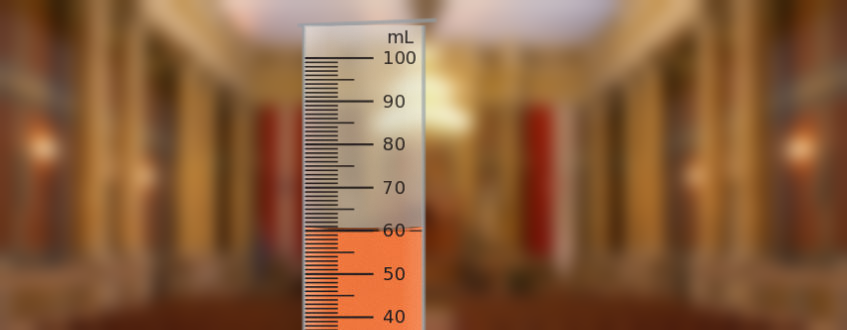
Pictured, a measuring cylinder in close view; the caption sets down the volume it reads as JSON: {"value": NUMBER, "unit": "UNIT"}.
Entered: {"value": 60, "unit": "mL"}
